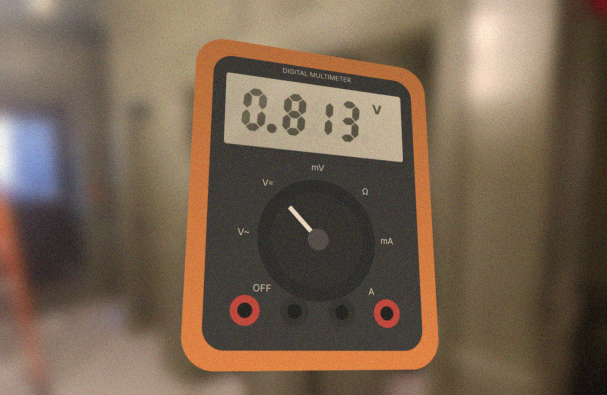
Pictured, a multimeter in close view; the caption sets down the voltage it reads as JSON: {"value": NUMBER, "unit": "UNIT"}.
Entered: {"value": 0.813, "unit": "V"}
